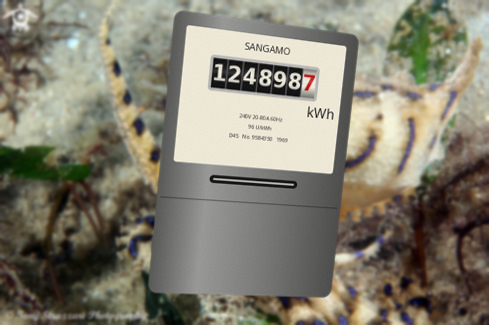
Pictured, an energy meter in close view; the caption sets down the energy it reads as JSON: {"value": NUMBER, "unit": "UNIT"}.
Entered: {"value": 124898.7, "unit": "kWh"}
